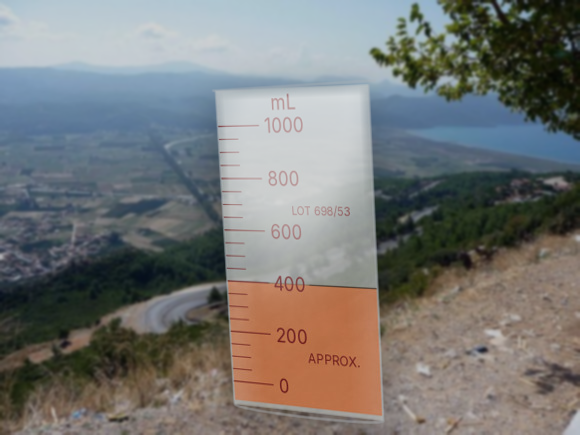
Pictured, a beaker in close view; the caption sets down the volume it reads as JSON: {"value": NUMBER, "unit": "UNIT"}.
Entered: {"value": 400, "unit": "mL"}
